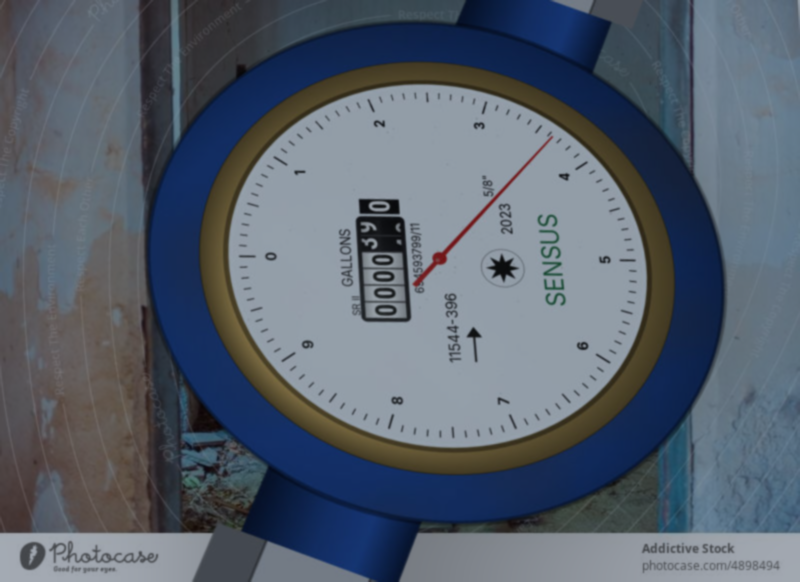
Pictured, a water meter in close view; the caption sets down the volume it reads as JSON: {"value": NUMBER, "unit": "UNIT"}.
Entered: {"value": 393.6, "unit": "gal"}
